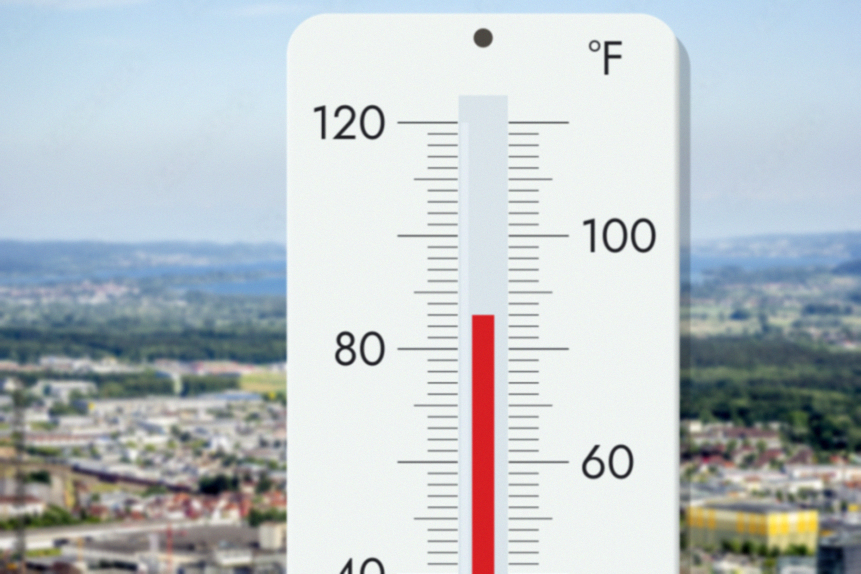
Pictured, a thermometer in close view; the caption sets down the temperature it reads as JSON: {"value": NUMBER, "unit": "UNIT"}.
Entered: {"value": 86, "unit": "°F"}
